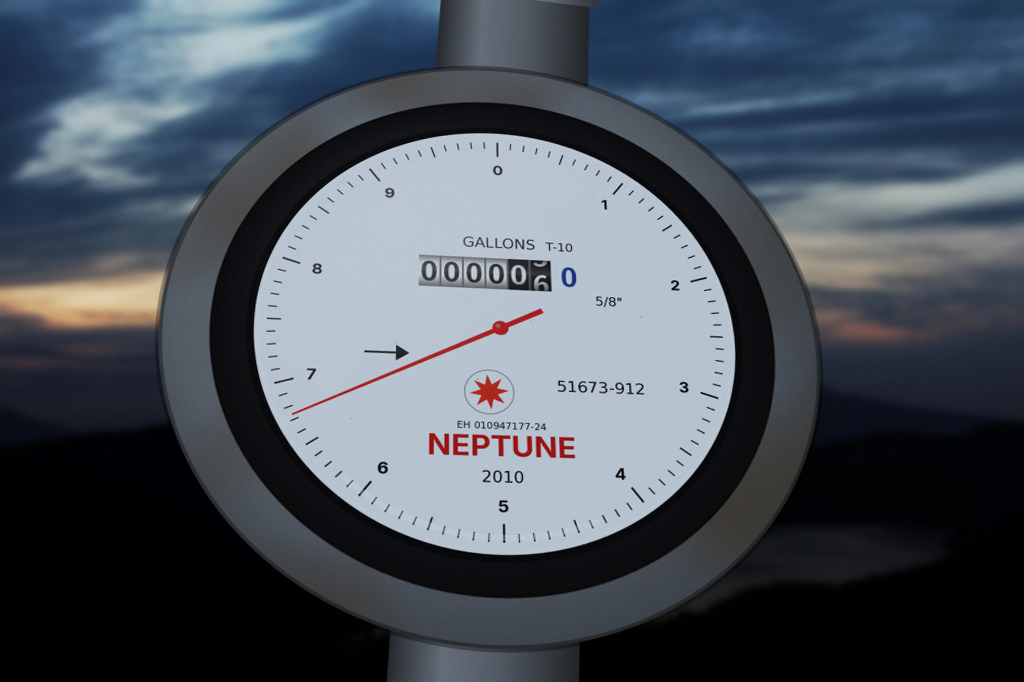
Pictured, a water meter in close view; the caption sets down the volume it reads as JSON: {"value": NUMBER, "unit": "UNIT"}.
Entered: {"value": 56.7, "unit": "gal"}
